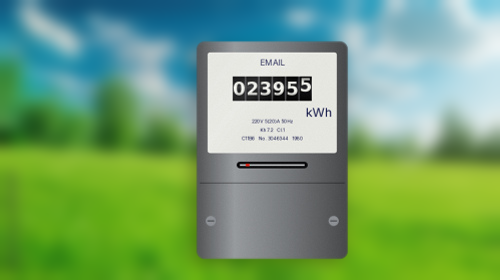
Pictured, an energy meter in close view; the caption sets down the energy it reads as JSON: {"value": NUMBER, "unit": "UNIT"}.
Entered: {"value": 23955, "unit": "kWh"}
